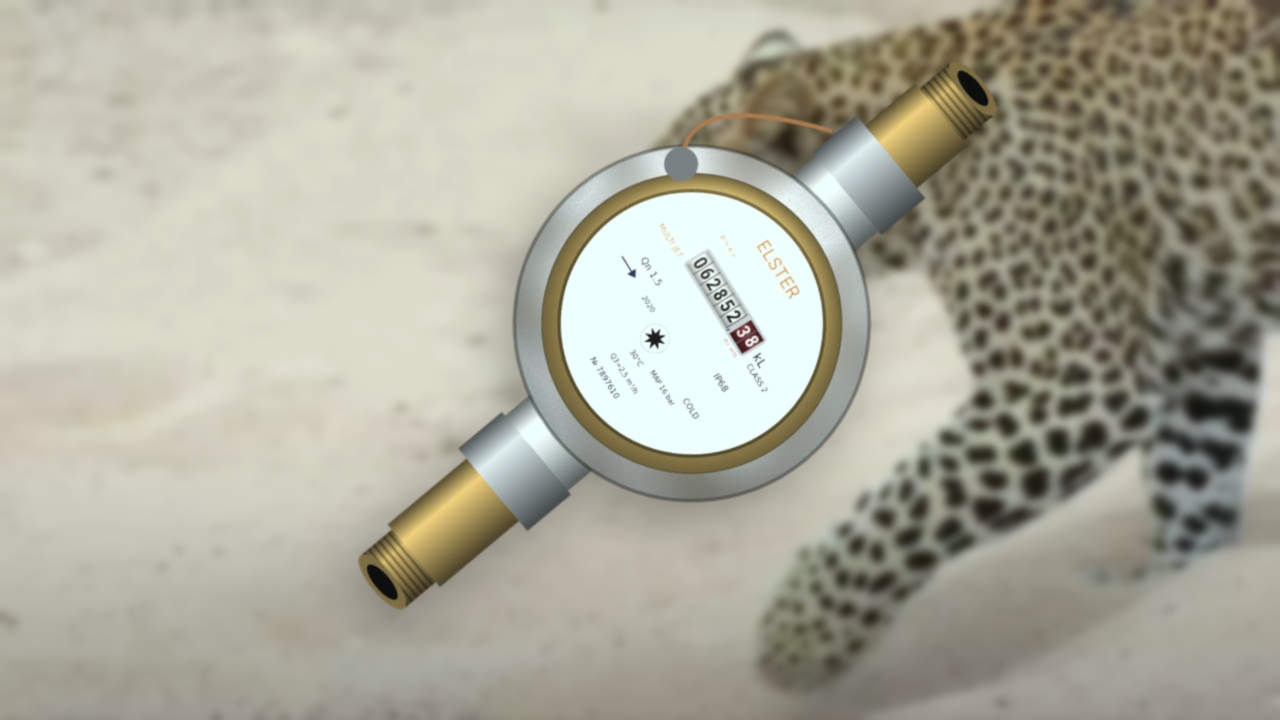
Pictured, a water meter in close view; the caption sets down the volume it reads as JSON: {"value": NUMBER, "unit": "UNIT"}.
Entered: {"value": 62852.38, "unit": "kL"}
